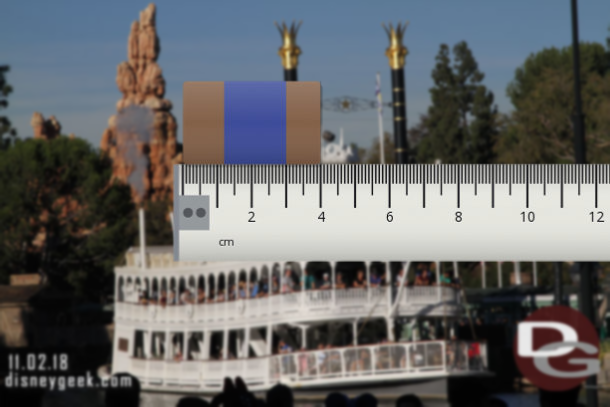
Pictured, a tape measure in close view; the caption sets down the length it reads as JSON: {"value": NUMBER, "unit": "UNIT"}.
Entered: {"value": 4, "unit": "cm"}
